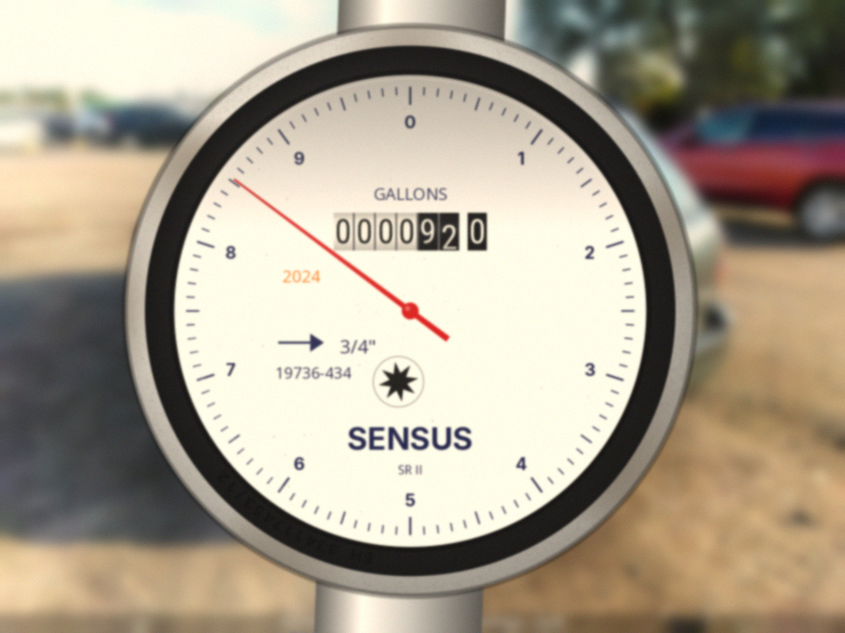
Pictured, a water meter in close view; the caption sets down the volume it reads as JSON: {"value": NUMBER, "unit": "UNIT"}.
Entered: {"value": 918.5, "unit": "gal"}
